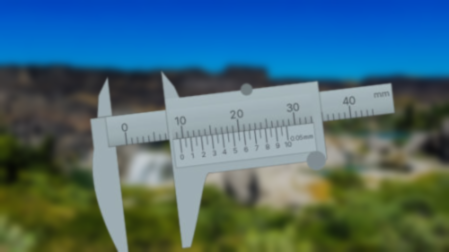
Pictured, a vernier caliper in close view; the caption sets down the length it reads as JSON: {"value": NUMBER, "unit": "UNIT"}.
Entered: {"value": 9.5, "unit": "mm"}
